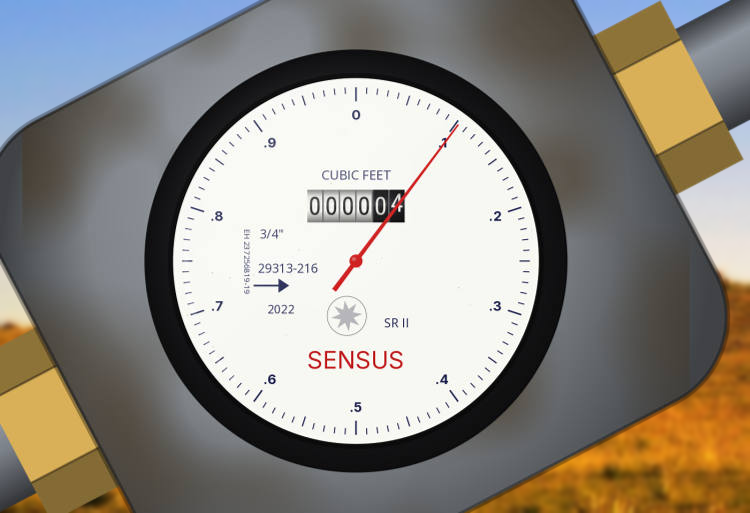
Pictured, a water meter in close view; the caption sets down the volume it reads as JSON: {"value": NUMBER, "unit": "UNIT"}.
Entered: {"value": 4.10, "unit": "ft³"}
